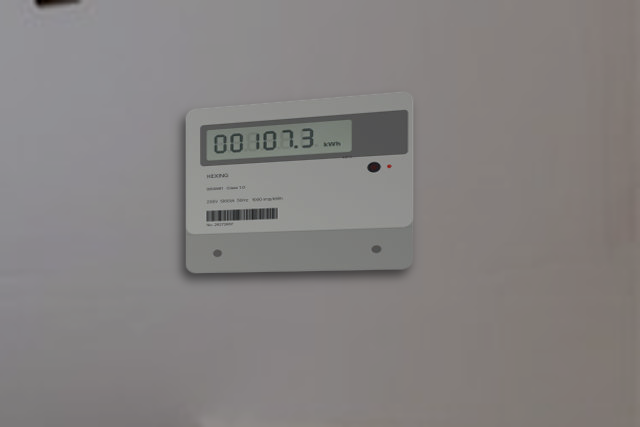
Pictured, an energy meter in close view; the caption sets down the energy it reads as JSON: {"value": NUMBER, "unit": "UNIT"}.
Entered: {"value": 107.3, "unit": "kWh"}
